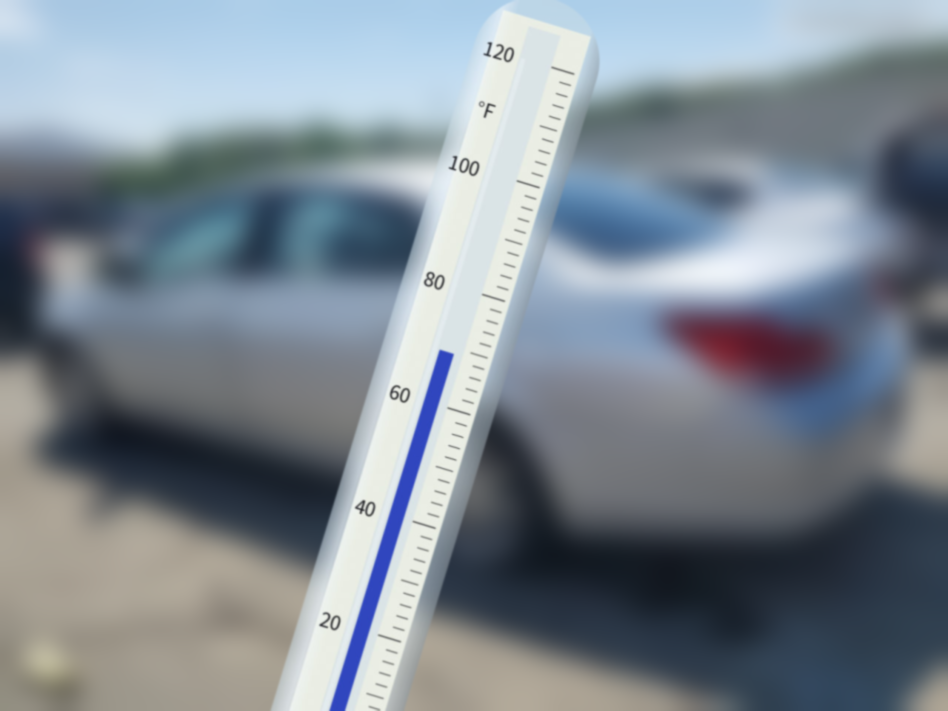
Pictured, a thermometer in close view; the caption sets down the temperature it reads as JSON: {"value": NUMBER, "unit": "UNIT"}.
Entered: {"value": 69, "unit": "°F"}
